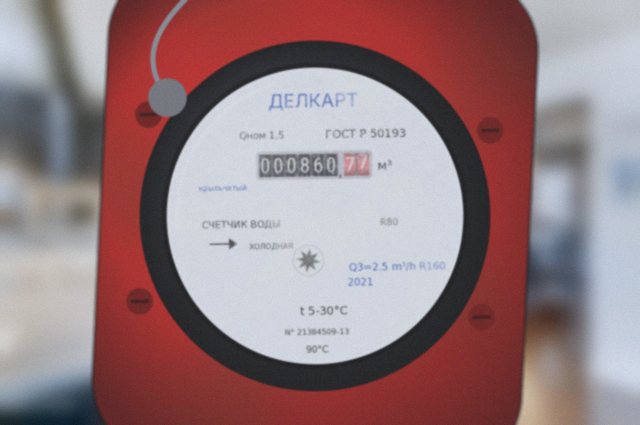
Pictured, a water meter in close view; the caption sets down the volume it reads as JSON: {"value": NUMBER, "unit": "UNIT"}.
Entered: {"value": 860.77, "unit": "m³"}
